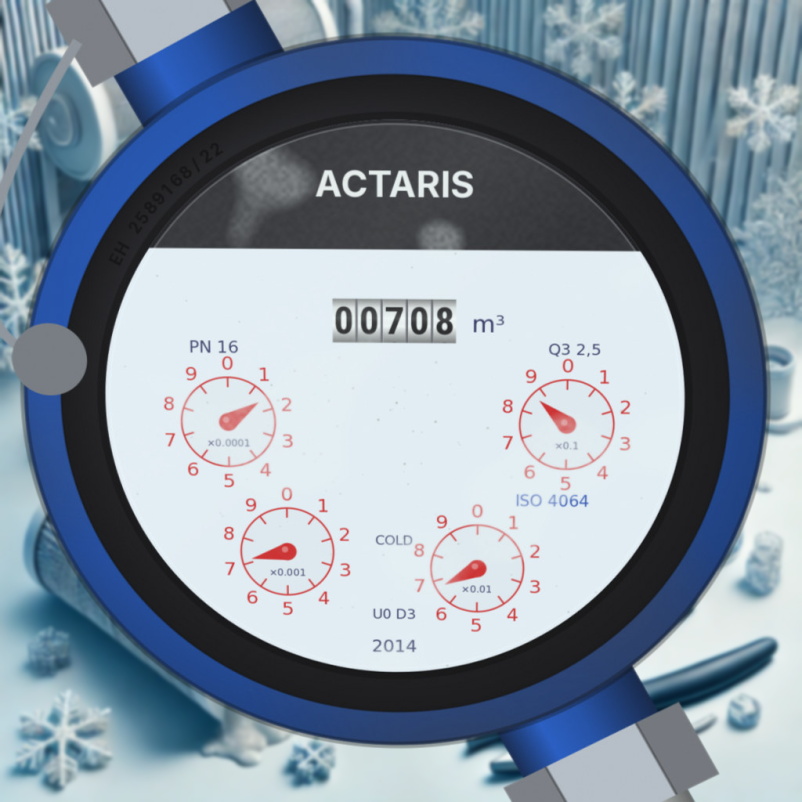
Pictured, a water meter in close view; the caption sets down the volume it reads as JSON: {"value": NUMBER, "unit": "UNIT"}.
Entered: {"value": 708.8671, "unit": "m³"}
